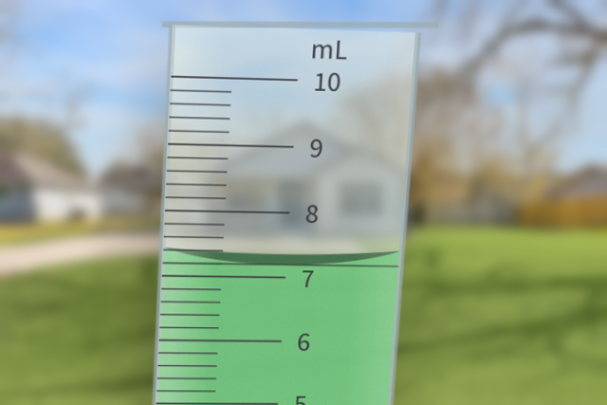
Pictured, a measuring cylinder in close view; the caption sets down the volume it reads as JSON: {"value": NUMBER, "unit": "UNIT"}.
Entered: {"value": 7.2, "unit": "mL"}
